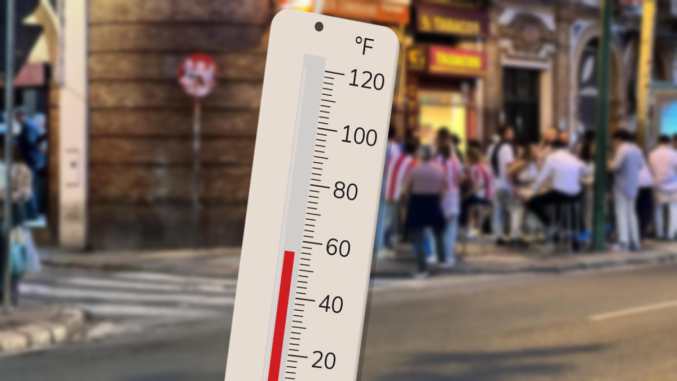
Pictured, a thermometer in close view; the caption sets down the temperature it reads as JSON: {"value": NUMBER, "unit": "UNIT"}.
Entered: {"value": 56, "unit": "°F"}
